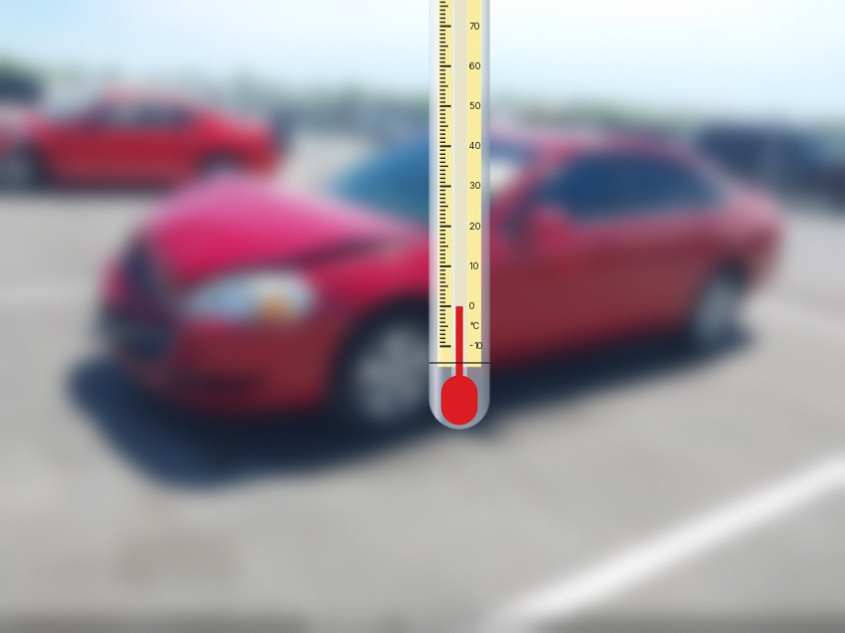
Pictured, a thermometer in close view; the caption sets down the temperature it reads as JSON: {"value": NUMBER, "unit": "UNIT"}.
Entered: {"value": 0, "unit": "°C"}
